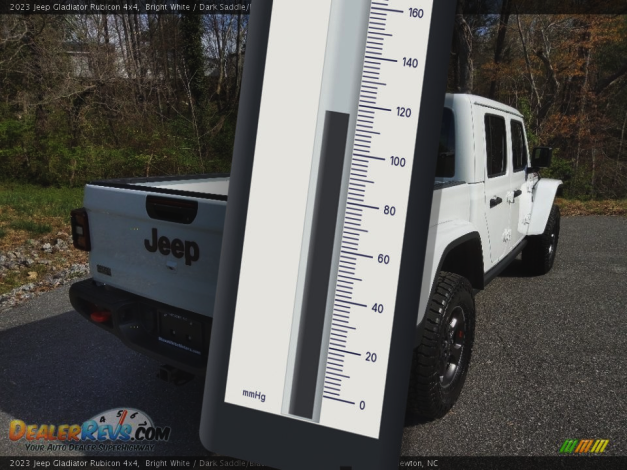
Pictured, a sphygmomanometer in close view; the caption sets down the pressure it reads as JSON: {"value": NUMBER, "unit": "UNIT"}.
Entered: {"value": 116, "unit": "mmHg"}
